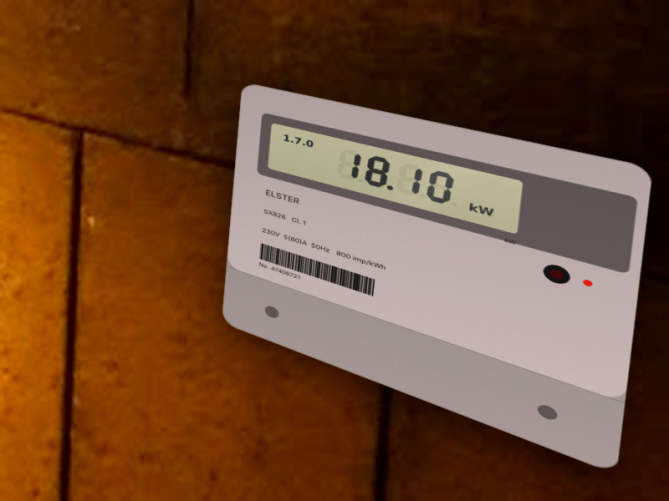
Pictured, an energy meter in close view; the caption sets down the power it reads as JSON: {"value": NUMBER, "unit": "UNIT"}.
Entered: {"value": 18.10, "unit": "kW"}
